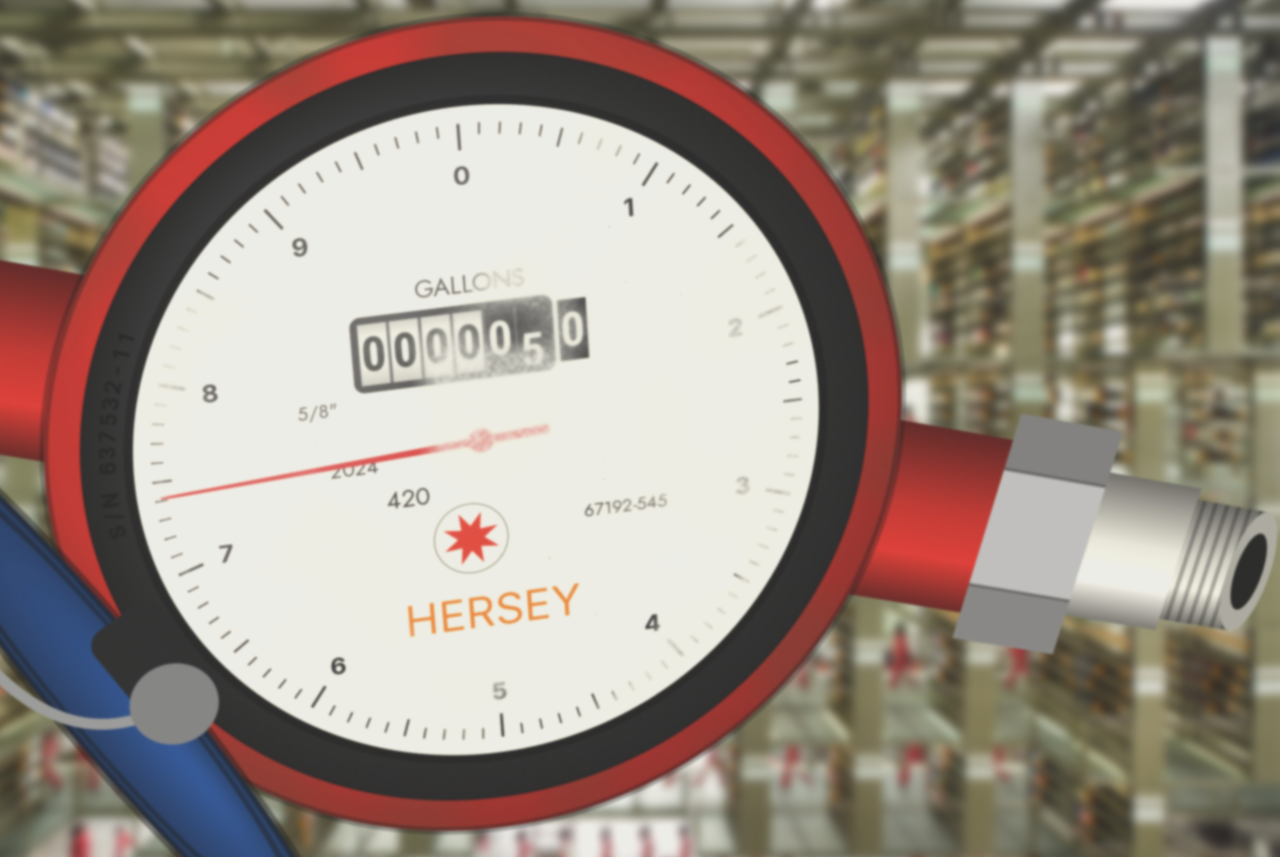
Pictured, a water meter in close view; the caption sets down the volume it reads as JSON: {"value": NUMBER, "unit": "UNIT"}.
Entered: {"value": 47.4, "unit": "gal"}
